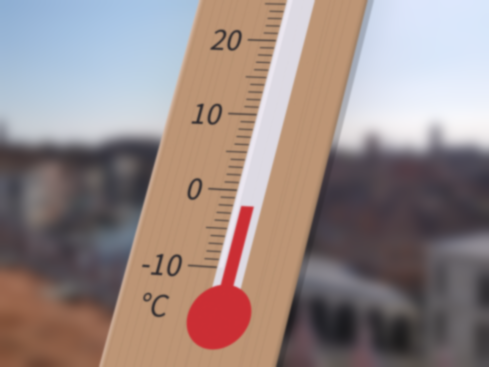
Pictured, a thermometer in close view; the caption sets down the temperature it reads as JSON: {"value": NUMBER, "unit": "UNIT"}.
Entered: {"value": -2, "unit": "°C"}
